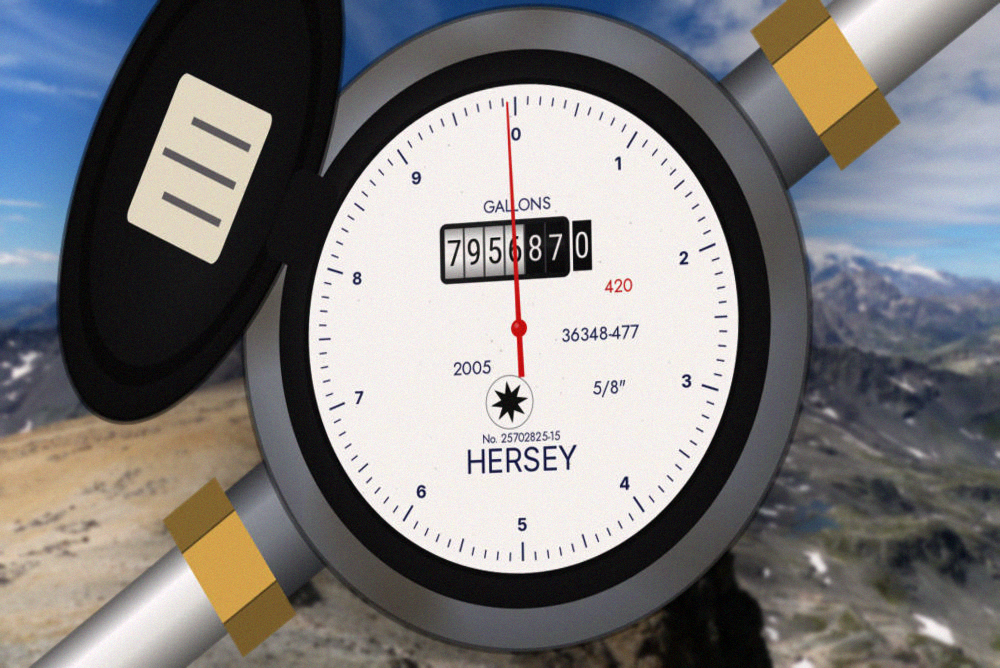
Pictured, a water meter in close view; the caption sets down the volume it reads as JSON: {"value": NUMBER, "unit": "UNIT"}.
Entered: {"value": 7956869.9, "unit": "gal"}
